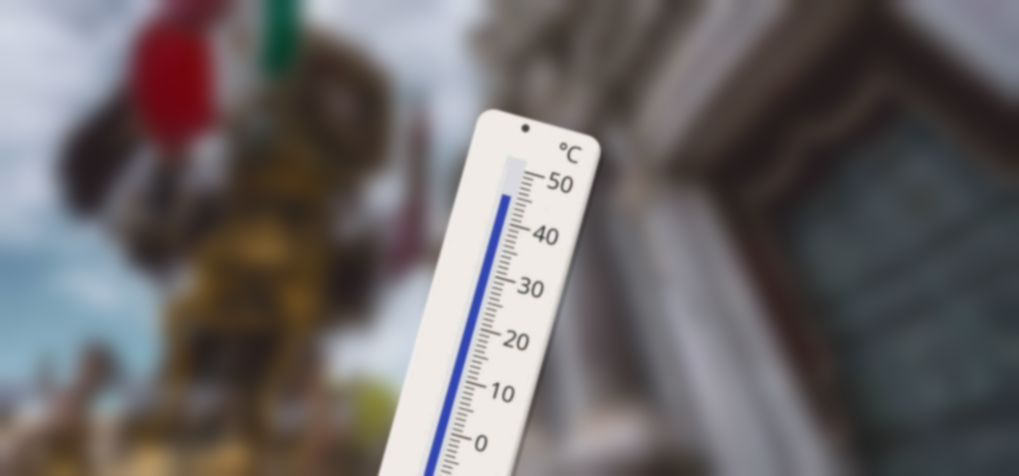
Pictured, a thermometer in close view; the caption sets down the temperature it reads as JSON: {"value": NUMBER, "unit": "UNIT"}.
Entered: {"value": 45, "unit": "°C"}
